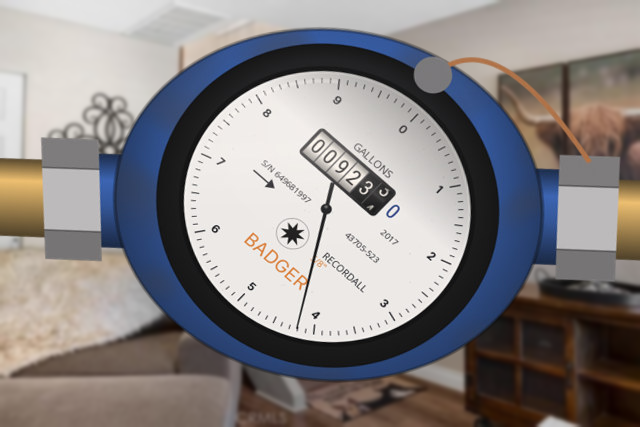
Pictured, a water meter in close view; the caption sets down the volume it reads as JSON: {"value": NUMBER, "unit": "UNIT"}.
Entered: {"value": 92334.2, "unit": "gal"}
